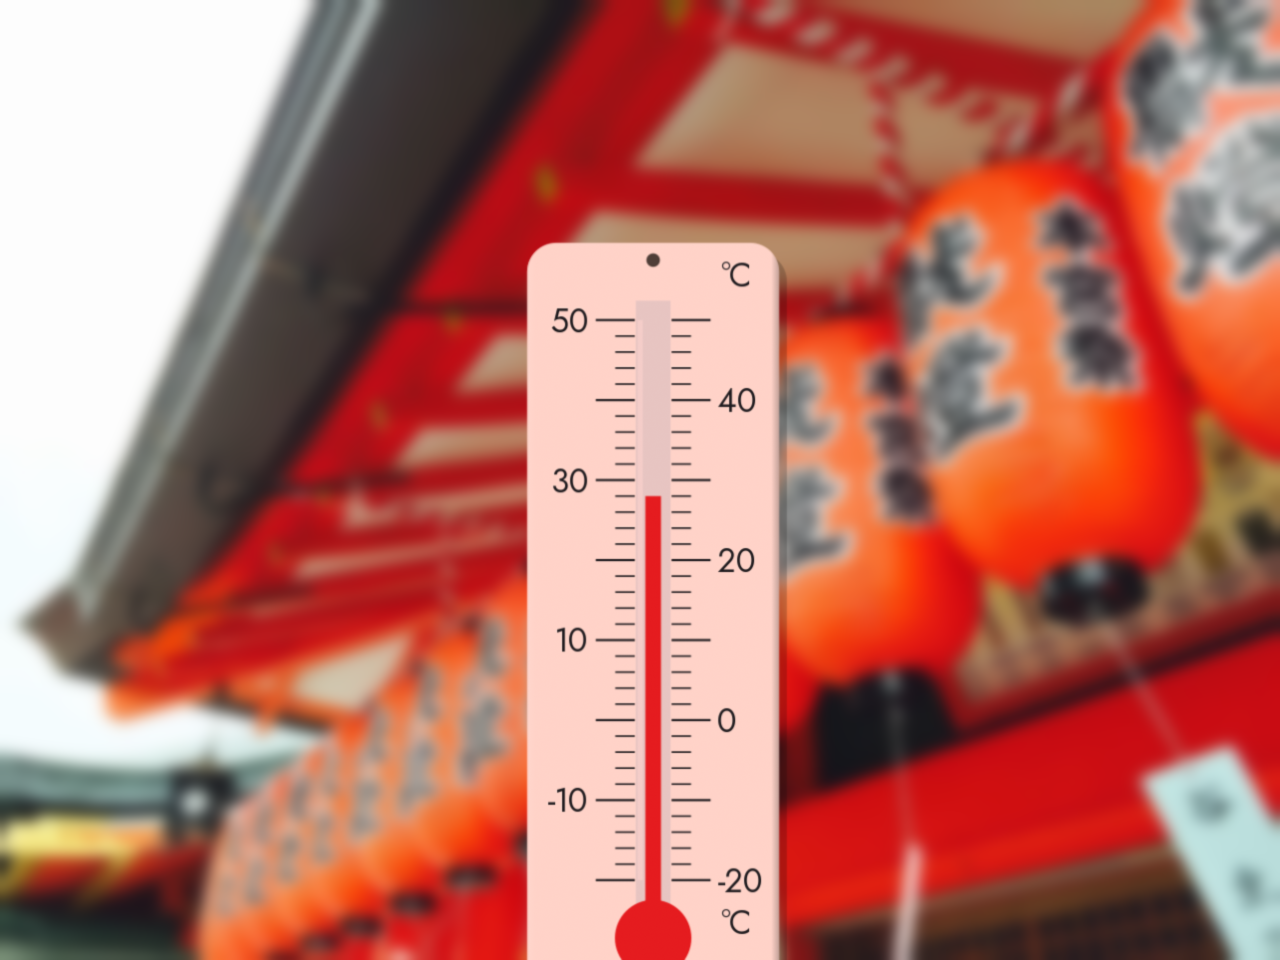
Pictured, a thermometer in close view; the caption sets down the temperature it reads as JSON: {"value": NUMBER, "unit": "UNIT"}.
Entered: {"value": 28, "unit": "°C"}
